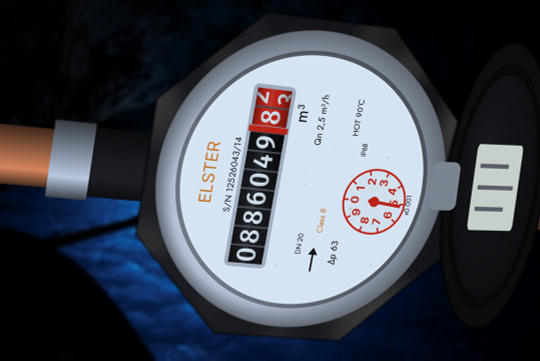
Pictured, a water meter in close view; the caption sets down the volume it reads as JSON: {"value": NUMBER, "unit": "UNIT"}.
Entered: {"value": 886049.825, "unit": "m³"}
